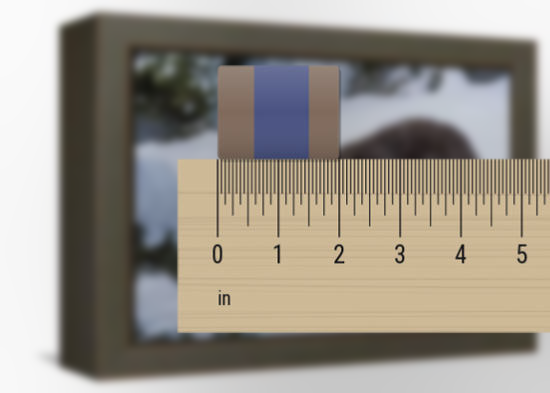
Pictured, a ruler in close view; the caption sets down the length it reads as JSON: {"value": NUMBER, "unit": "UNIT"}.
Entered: {"value": 2, "unit": "in"}
